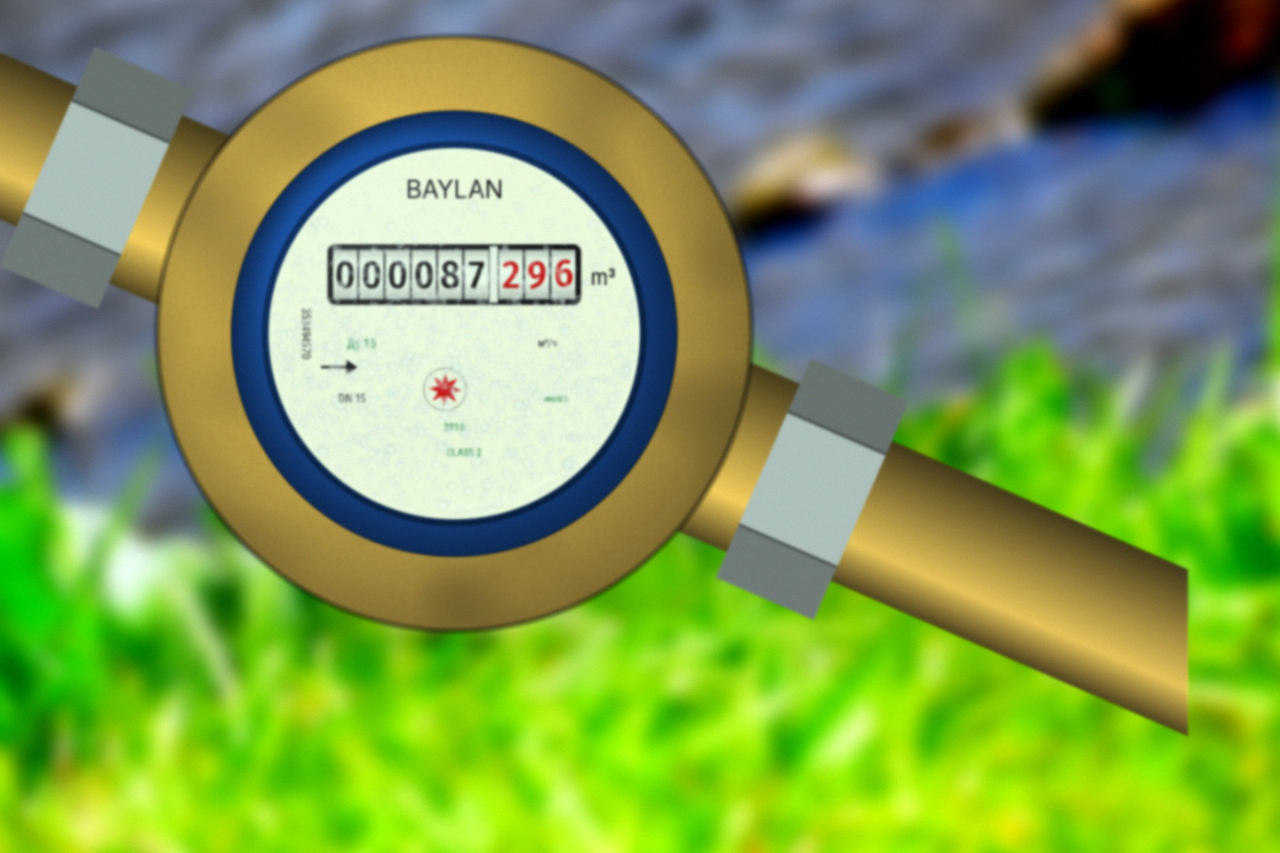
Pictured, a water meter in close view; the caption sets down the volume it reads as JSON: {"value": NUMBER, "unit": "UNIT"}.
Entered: {"value": 87.296, "unit": "m³"}
